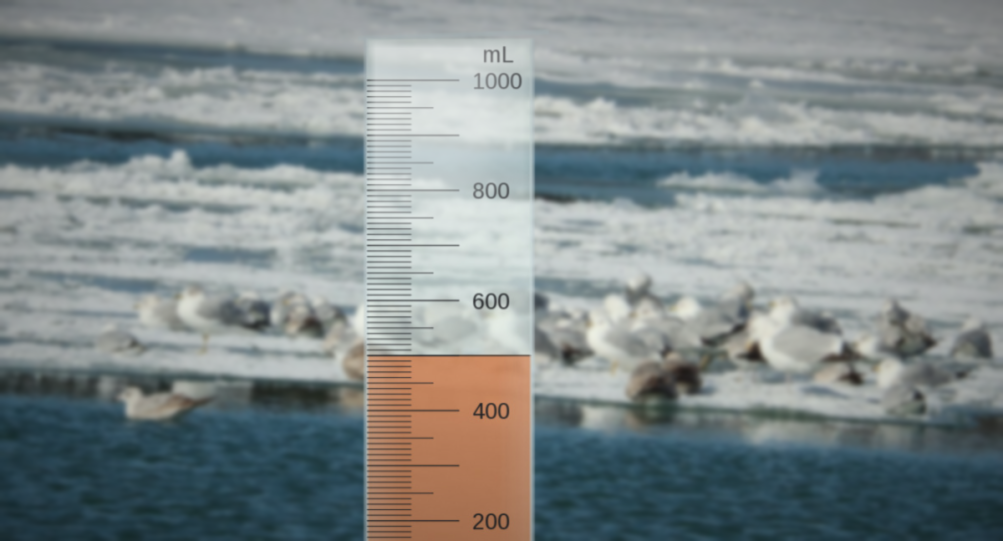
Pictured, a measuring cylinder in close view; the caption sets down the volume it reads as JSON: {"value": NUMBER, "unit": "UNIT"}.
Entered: {"value": 500, "unit": "mL"}
